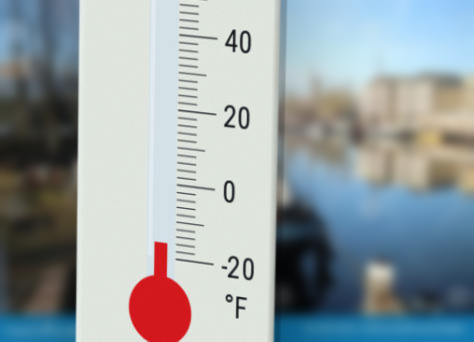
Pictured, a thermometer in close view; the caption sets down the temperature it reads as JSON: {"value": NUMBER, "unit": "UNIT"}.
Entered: {"value": -16, "unit": "°F"}
